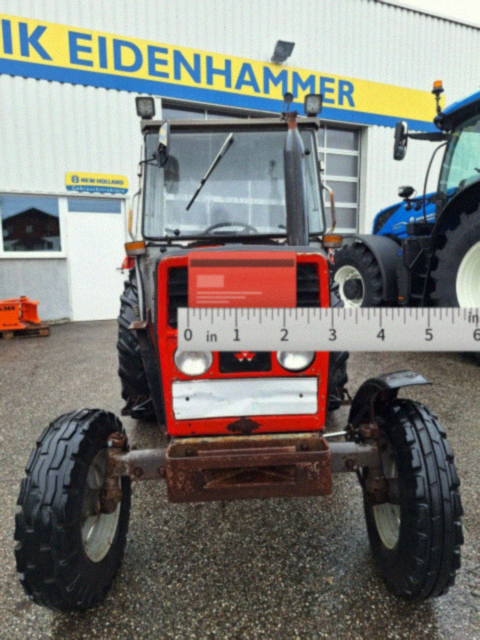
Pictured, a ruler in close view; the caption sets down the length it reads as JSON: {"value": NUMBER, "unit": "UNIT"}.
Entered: {"value": 2.25, "unit": "in"}
